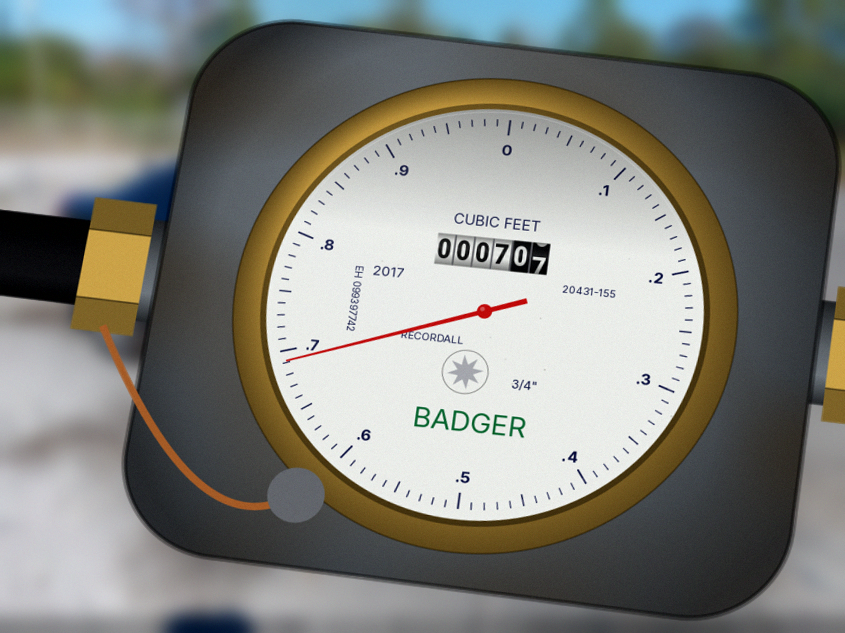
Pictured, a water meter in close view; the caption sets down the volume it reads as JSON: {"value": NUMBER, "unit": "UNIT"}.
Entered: {"value": 706.69, "unit": "ft³"}
